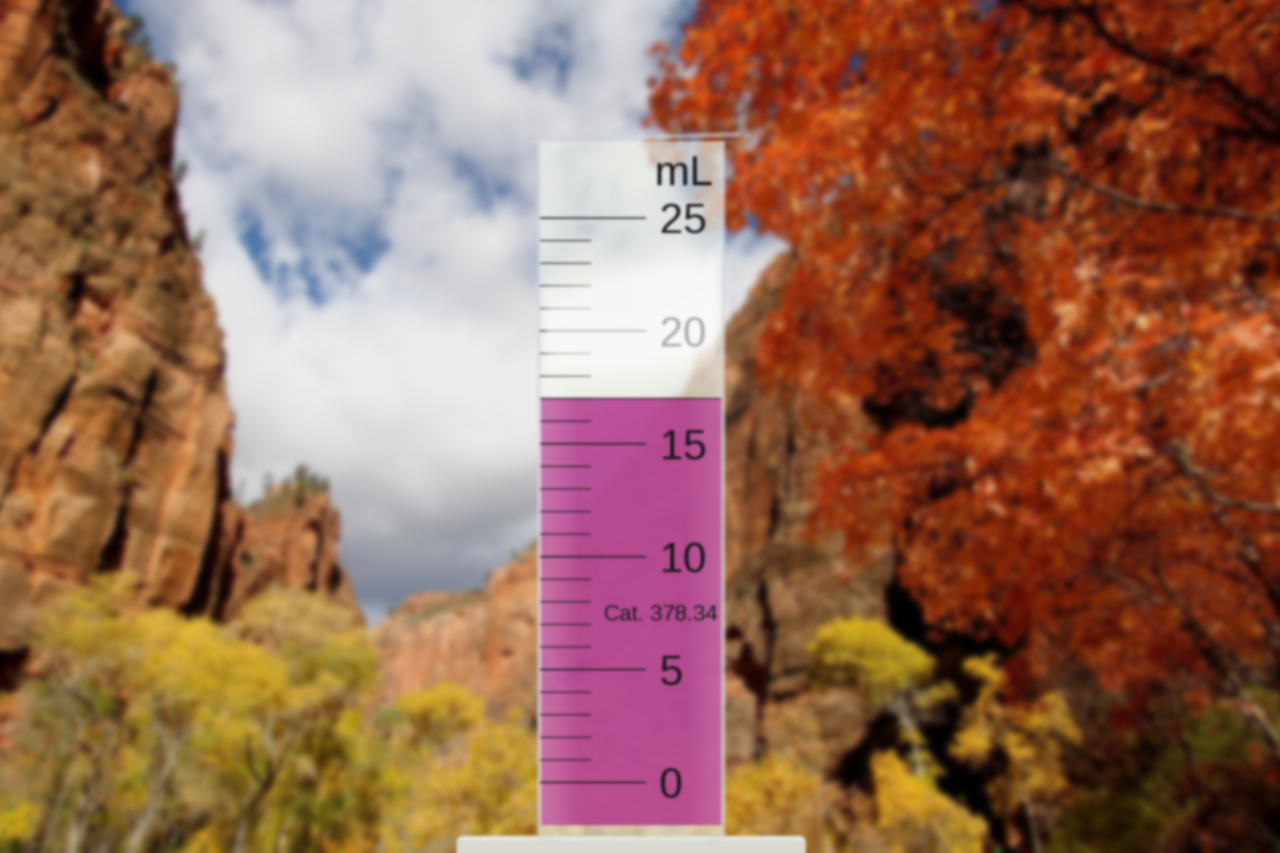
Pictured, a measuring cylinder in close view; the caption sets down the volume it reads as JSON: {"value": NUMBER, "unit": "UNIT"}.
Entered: {"value": 17, "unit": "mL"}
